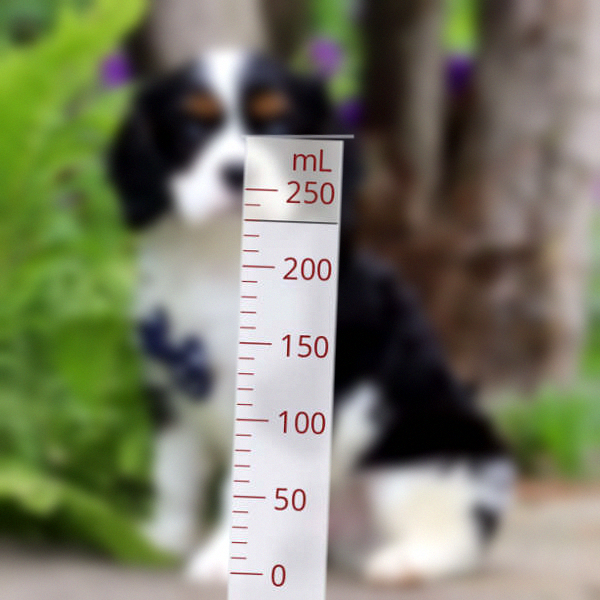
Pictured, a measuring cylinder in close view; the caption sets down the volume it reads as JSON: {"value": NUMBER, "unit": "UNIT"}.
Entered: {"value": 230, "unit": "mL"}
